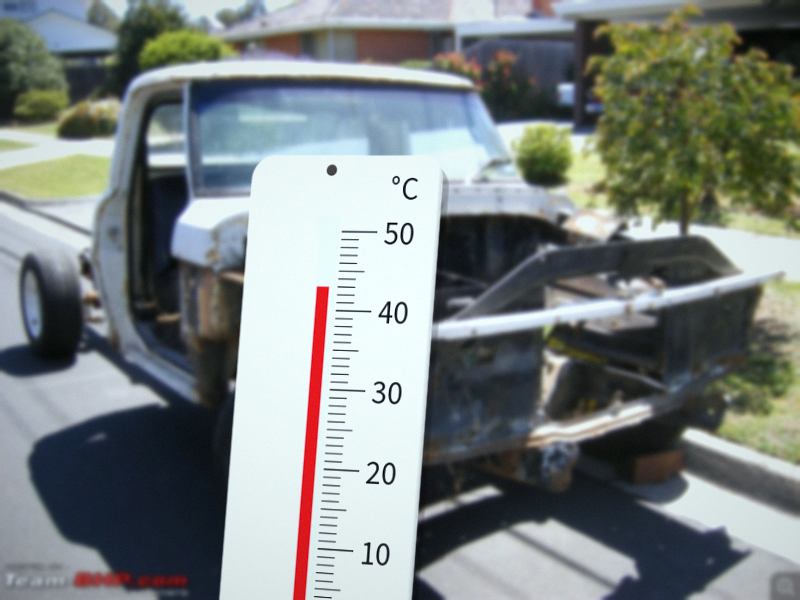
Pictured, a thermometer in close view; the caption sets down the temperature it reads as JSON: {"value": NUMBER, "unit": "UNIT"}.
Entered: {"value": 43, "unit": "°C"}
